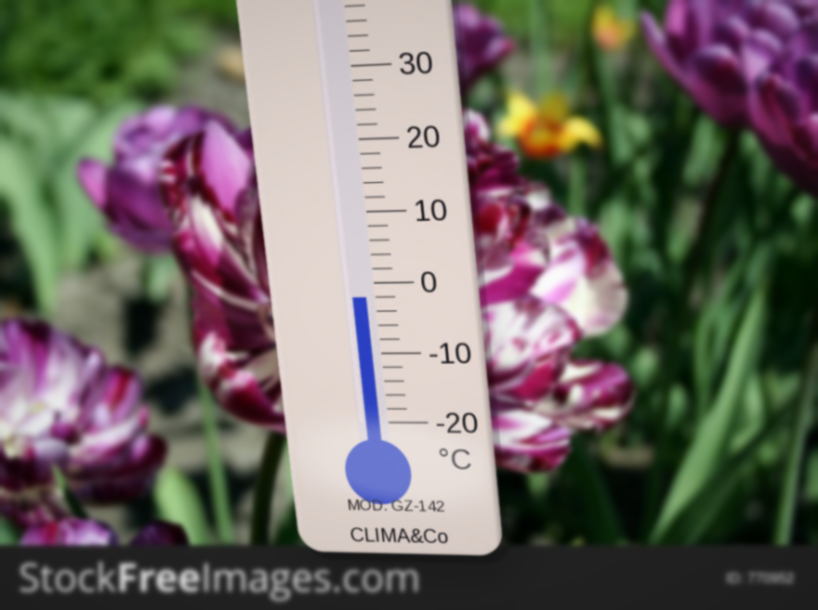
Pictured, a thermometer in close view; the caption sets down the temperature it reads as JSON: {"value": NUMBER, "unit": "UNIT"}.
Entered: {"value": -2, "unit": "°C"}
